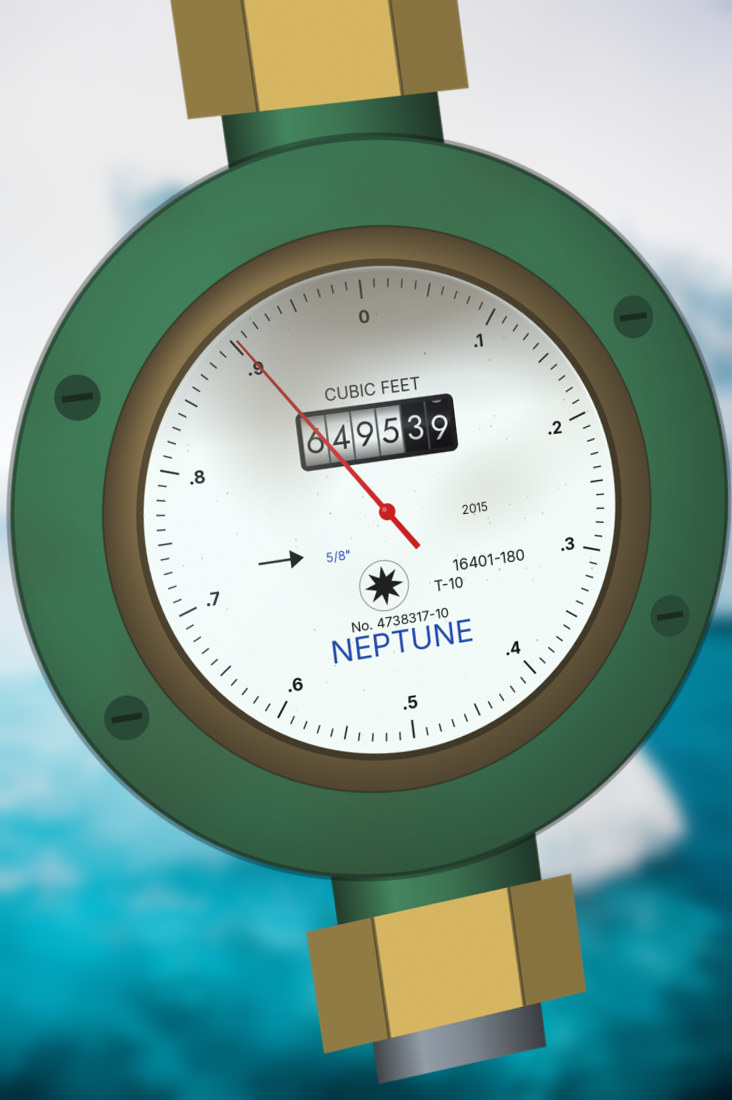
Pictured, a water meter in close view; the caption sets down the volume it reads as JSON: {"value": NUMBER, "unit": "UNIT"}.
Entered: {"value": 649538.90, "unit": "ft³"}
